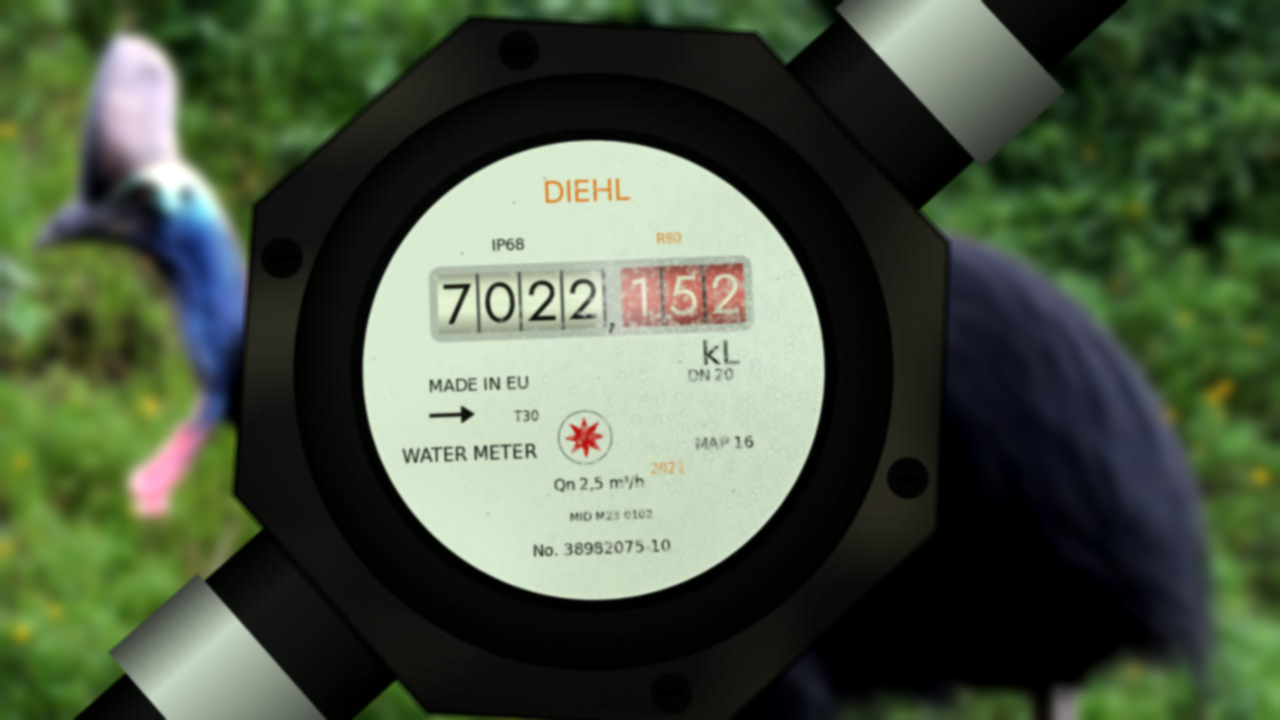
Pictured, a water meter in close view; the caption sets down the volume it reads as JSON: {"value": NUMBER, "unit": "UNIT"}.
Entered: {"value": 7022.152, "unit": "kL"}
